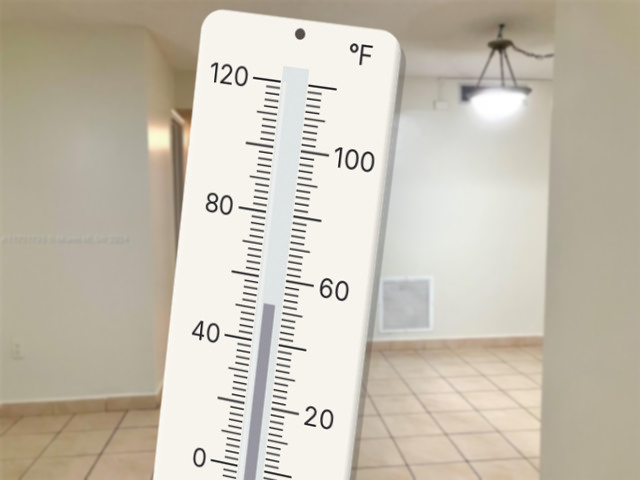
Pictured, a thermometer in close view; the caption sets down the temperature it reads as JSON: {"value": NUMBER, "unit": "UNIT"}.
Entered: {"value": 52, "unit": "°F"}
